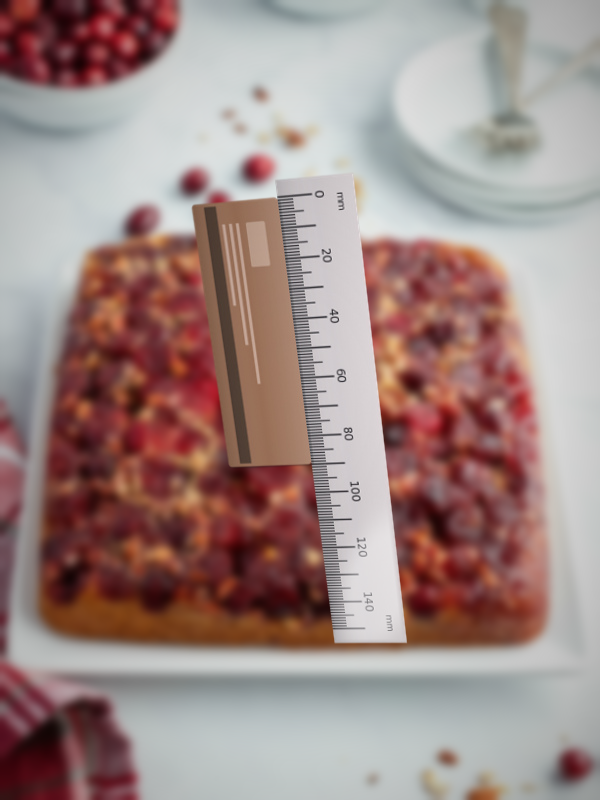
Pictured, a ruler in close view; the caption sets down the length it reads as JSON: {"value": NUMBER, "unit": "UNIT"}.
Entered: {"value": 90, "unit": "mm"}
